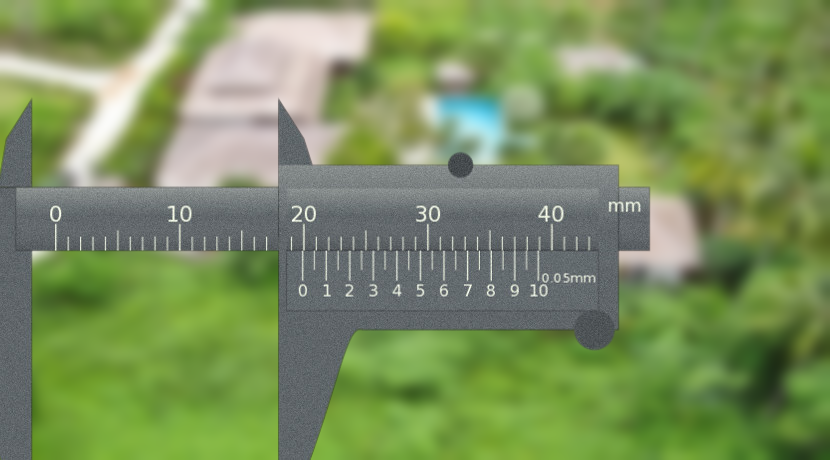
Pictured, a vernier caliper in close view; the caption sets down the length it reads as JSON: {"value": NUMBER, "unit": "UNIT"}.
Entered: {"value": 19.9, "unit": "mm"}
